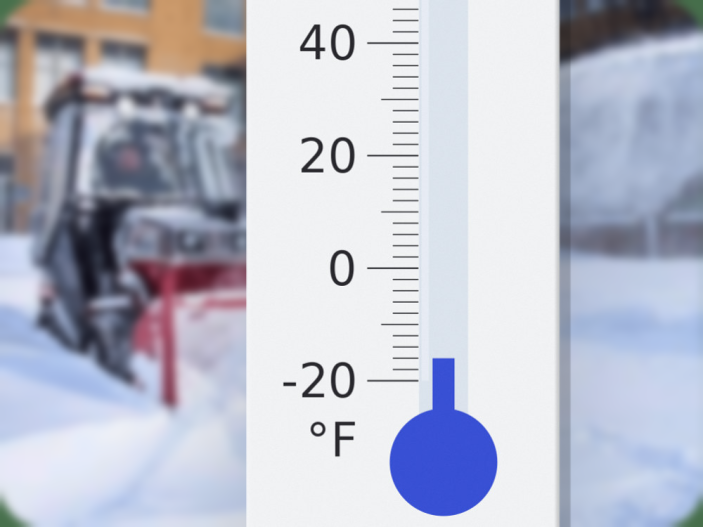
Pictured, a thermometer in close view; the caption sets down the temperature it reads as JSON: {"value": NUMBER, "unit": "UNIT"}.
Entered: {"value": -16, "unit": "°F"}
